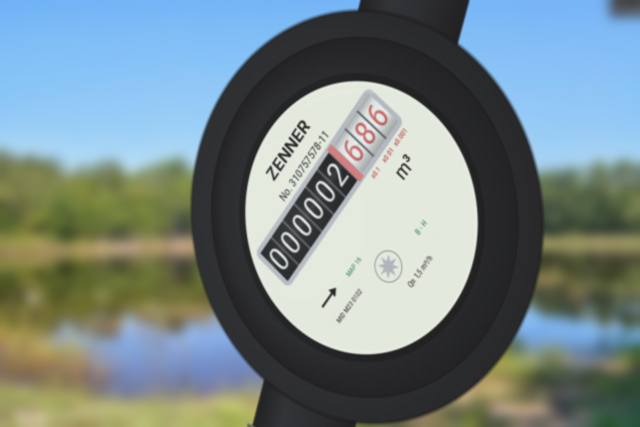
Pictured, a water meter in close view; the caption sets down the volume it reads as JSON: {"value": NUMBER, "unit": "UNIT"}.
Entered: {"value": 2.686, "unit": "m³"}
